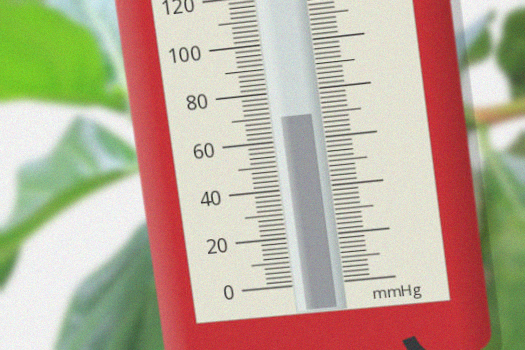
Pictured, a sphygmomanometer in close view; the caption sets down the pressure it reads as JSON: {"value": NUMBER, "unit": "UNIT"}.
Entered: {"value": 70, "unit": "mmHg"}
